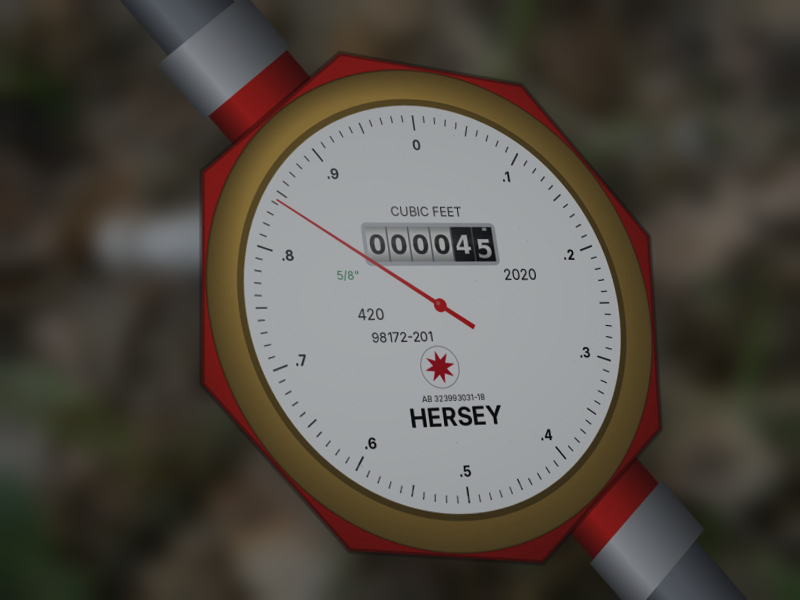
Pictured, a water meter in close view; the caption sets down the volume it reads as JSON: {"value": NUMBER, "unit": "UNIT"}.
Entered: {"value": 44.84, "unit": "ft³"}
